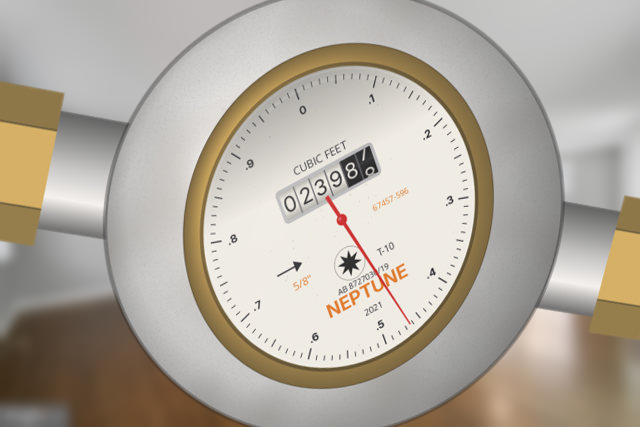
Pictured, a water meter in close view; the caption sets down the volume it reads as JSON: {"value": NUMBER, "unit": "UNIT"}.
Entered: {"value": 23987.46, "unit": "ft³"}
